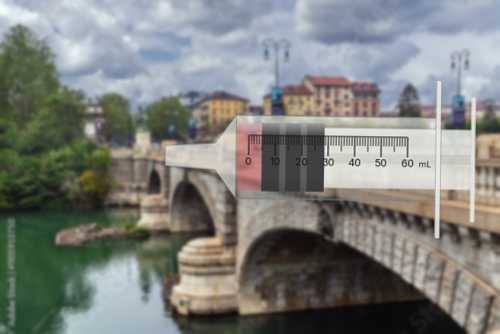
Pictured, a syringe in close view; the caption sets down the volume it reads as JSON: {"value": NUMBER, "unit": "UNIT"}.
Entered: {"value": 5, "unit": "mL"}
